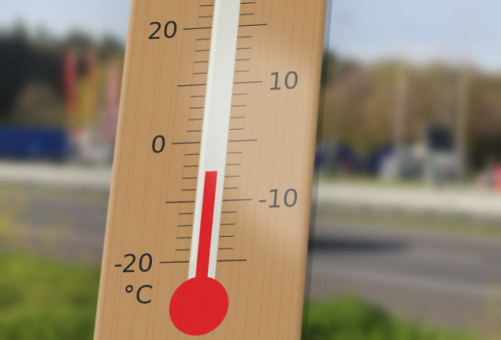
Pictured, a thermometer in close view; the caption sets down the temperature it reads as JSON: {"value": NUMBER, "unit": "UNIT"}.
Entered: {"value": -5, "unit": "°C"}
